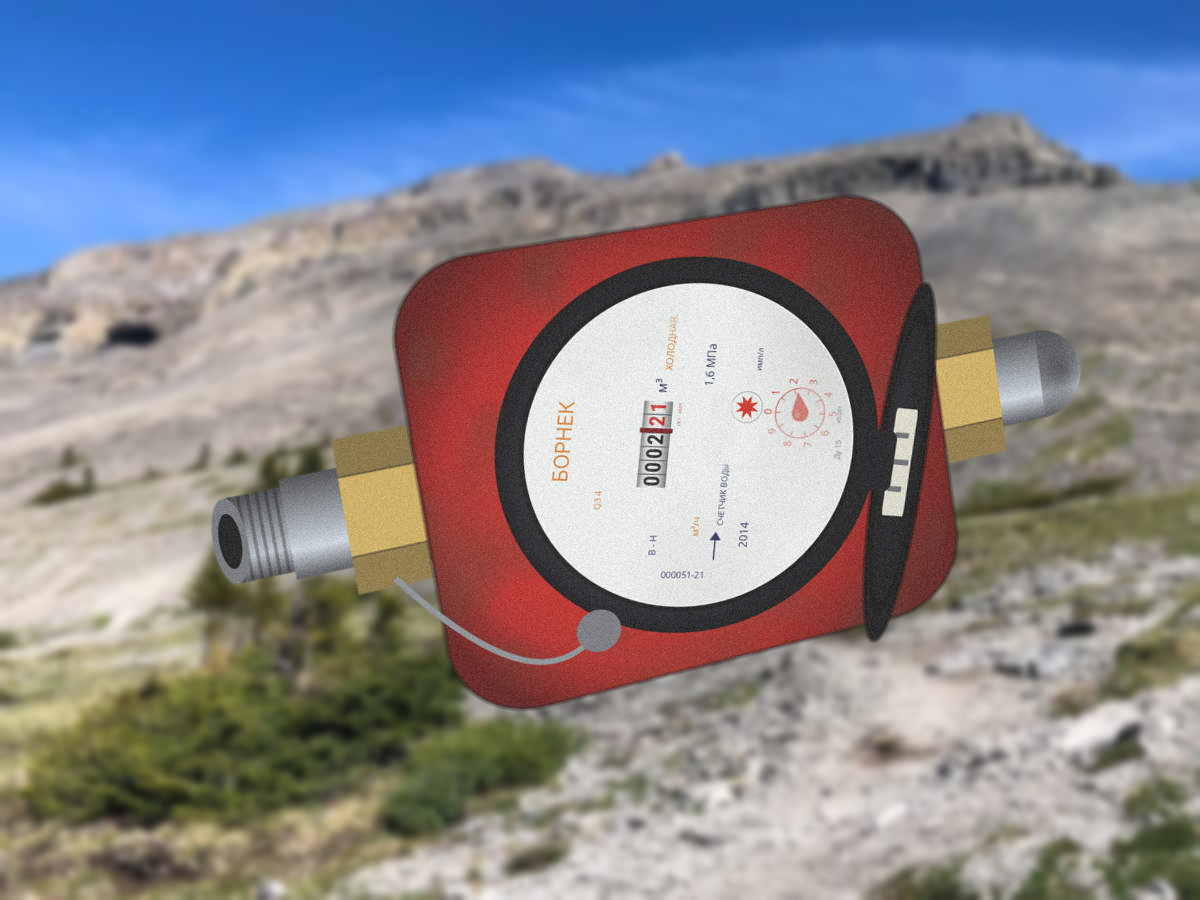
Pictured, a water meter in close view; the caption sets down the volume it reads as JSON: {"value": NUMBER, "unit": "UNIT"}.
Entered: {"value": 2.212, "unit": "m³"}
